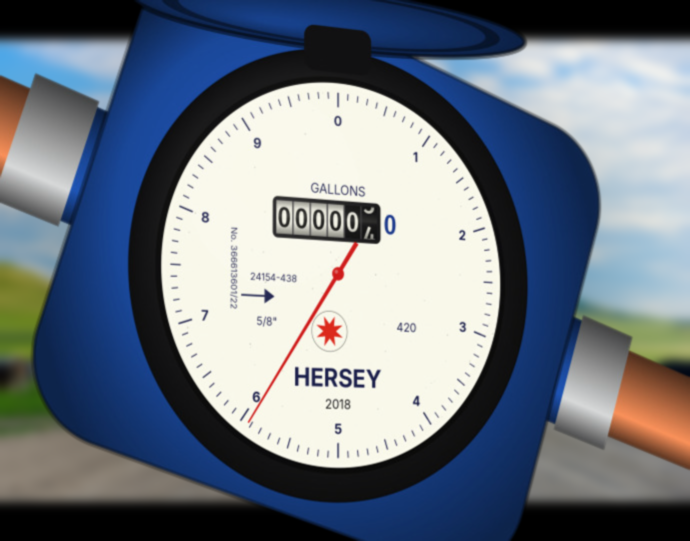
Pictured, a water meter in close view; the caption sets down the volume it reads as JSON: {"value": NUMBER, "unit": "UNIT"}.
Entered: {"value": 35.9, "unit": "gal"}
